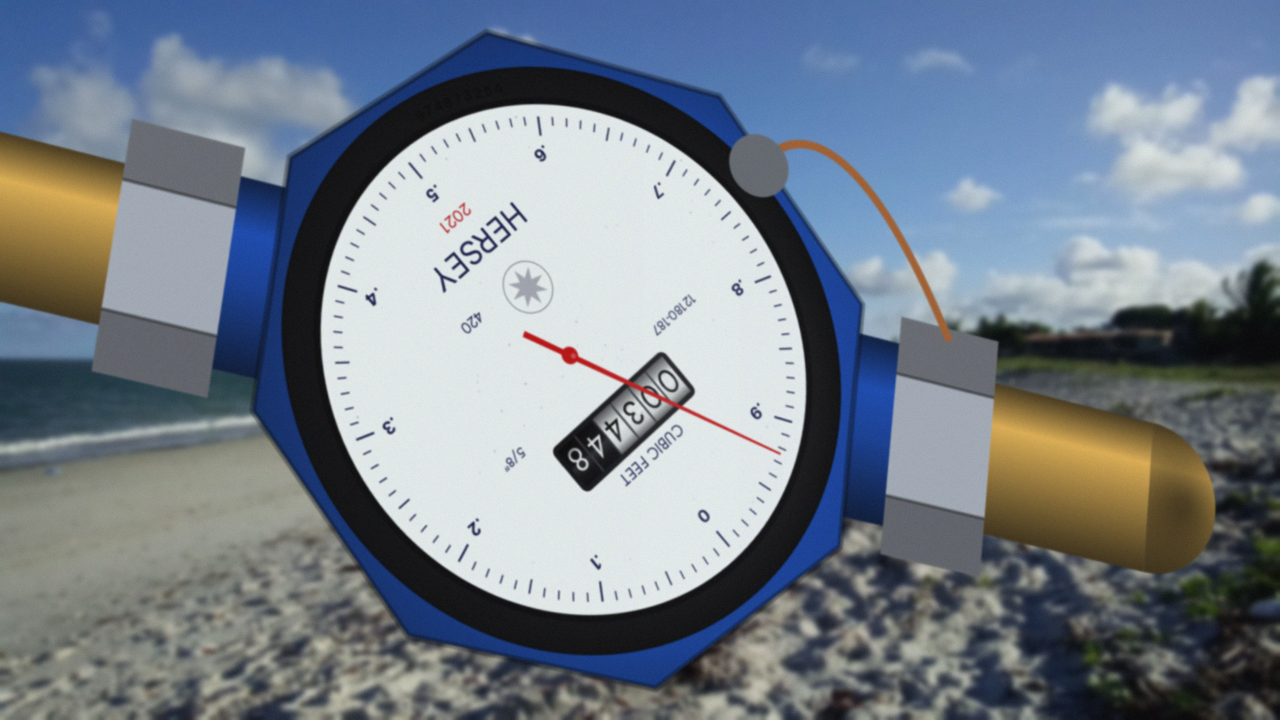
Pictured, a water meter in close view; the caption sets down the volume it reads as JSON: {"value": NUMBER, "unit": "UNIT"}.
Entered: {"value": 3447.92, "unit": "ft³"}
